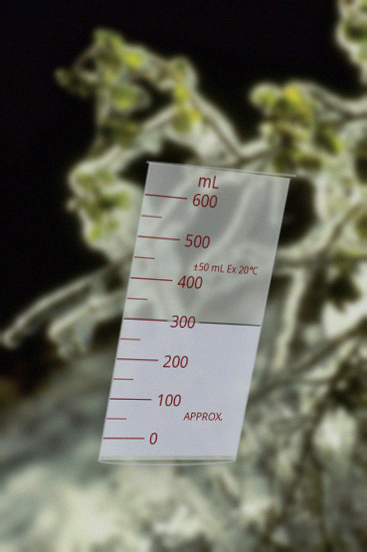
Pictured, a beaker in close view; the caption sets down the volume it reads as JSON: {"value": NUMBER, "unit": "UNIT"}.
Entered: {"value": 300, "unit": "mL"}
